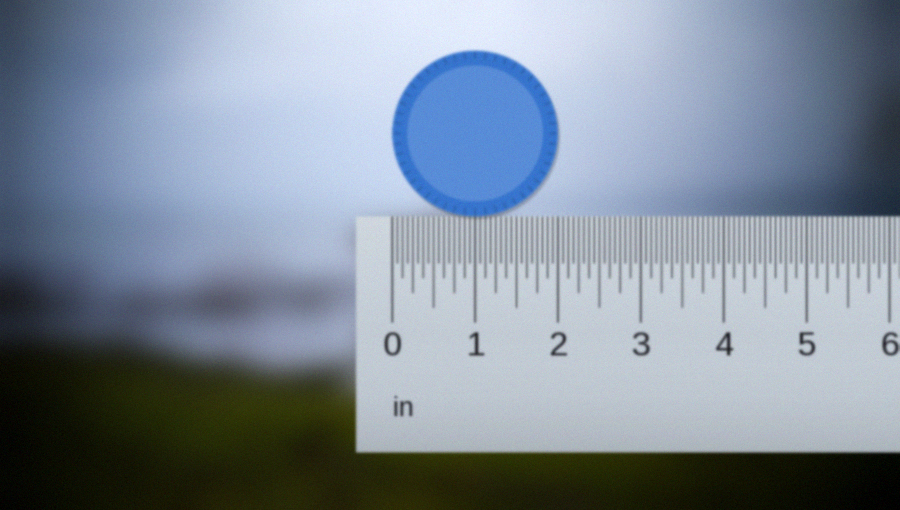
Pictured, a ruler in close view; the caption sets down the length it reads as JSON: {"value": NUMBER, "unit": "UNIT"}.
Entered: {"value": 2, "unit": "in"}
